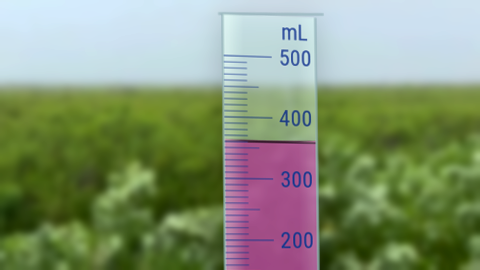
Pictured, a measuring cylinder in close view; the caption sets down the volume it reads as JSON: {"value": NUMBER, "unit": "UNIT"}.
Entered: {"value": 360, "unit": "mL"}
